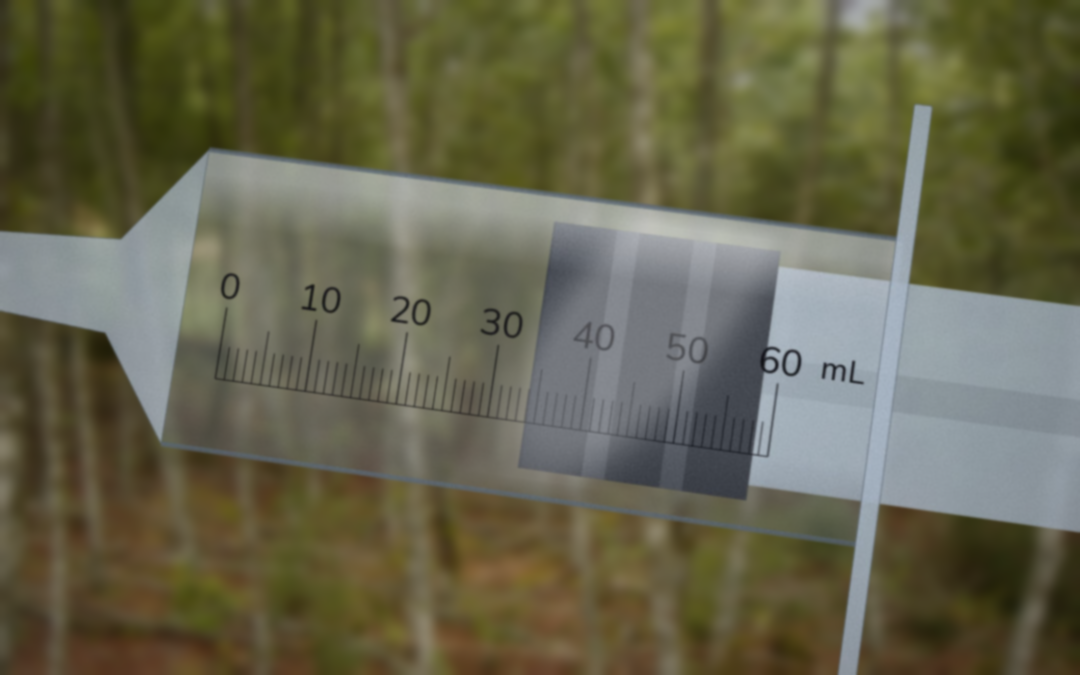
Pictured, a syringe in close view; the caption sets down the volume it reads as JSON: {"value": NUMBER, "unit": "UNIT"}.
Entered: {"value": 34, "unit": "mL"}
